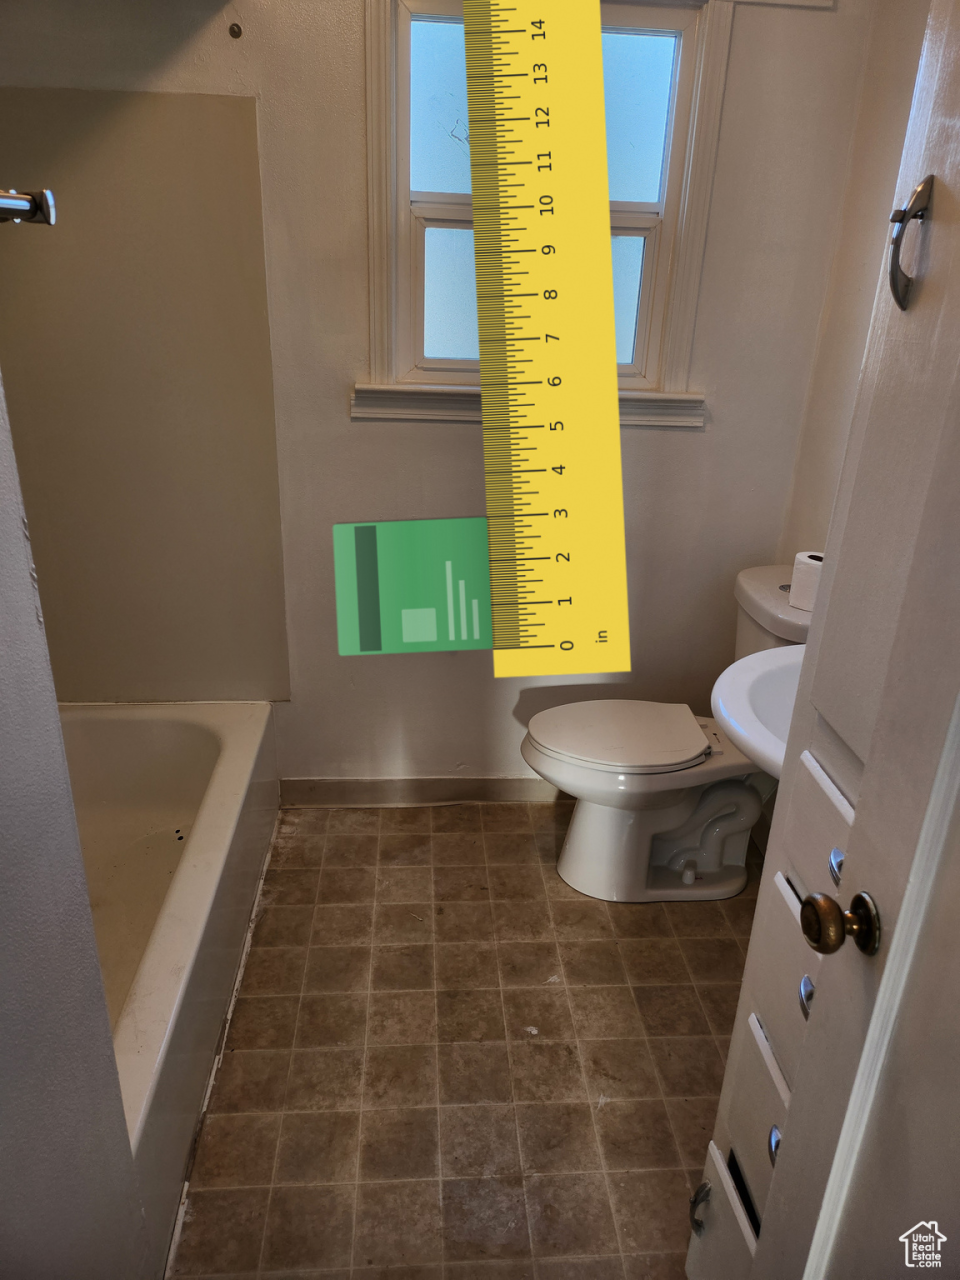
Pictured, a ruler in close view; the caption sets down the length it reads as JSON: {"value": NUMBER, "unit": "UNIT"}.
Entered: {"value": 3, "unit": "in"}
